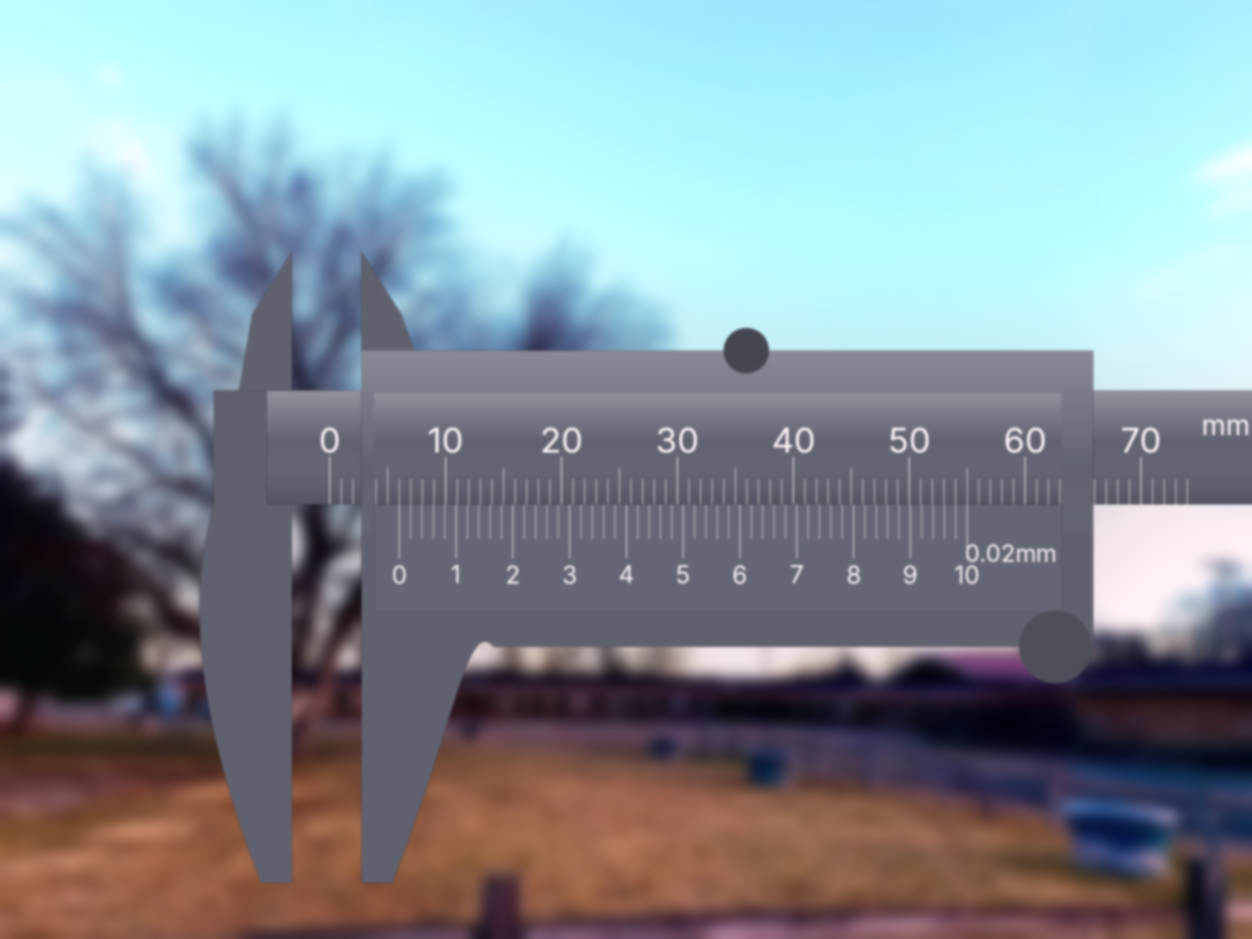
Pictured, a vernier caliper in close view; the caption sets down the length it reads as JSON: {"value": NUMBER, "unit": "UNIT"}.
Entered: {"value": 6.0, "unit": "mm"}
